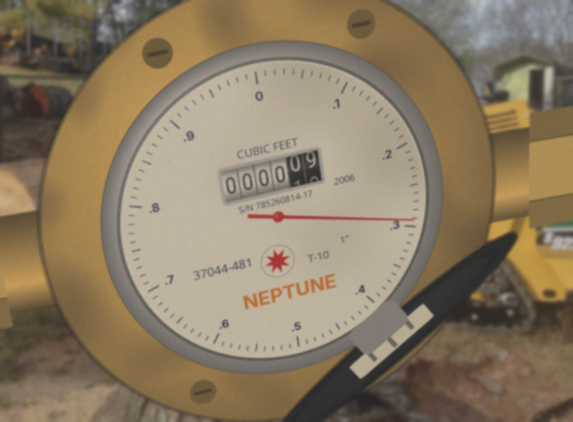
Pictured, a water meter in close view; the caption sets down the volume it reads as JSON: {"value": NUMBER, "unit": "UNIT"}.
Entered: {"value": 9.29, "unit": "ft³"}
